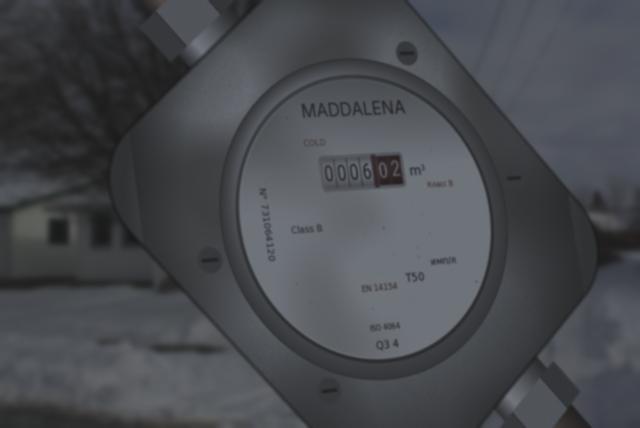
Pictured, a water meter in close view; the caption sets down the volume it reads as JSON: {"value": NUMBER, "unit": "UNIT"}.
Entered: {"value": 6.02, "unit": "m³"}
